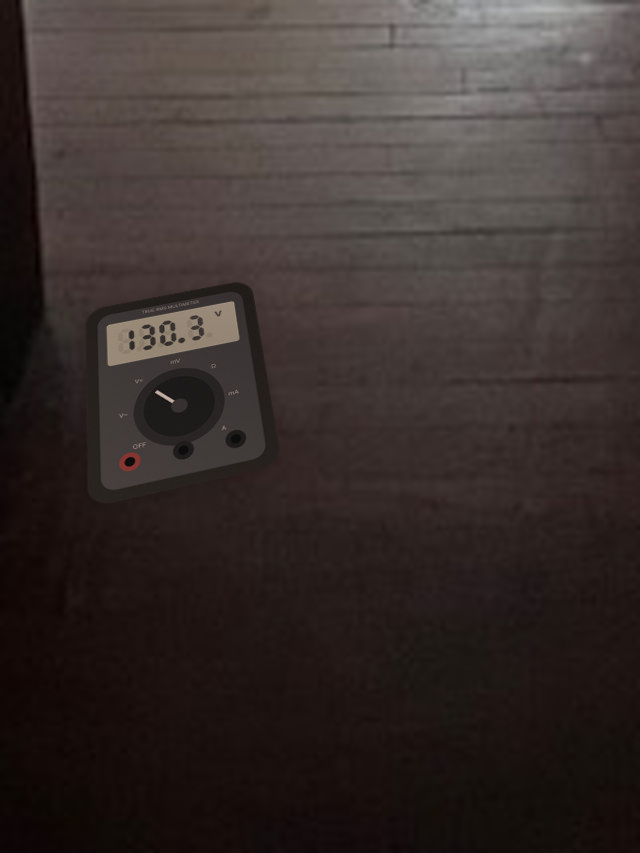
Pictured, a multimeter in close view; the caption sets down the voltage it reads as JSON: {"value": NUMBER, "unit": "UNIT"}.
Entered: {"value": 130.3, "unit": "V"}
